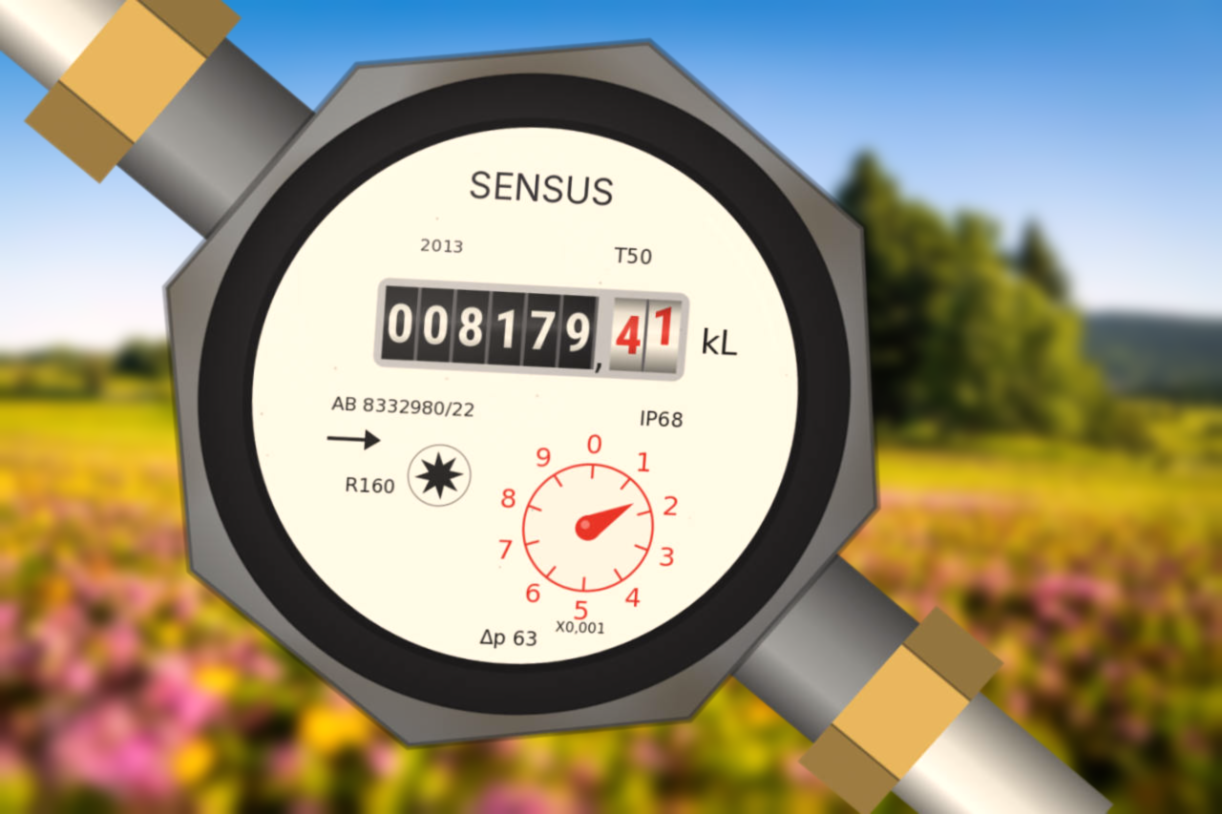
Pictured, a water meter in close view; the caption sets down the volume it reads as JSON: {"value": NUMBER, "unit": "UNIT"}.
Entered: {"value": 8179.411, "unit": "kL"}
